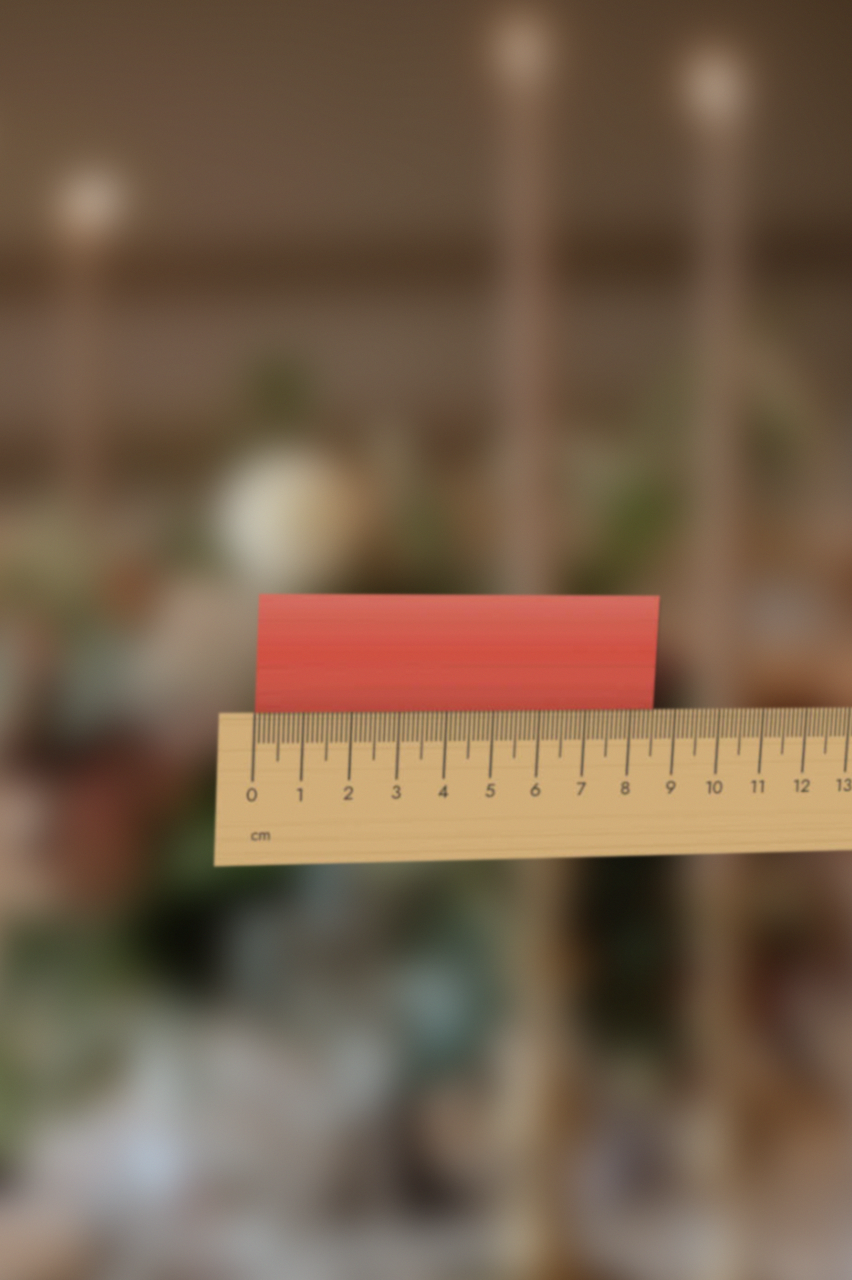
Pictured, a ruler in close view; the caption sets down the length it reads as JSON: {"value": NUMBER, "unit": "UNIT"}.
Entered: {"value": 8.5, "unit": "cm"}
